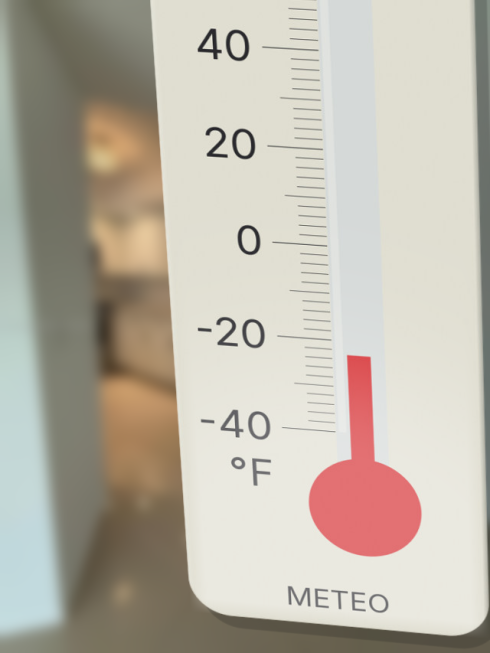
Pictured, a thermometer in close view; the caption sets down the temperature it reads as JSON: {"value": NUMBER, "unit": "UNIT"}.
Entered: {"value": -23, "unit": "°F"}
